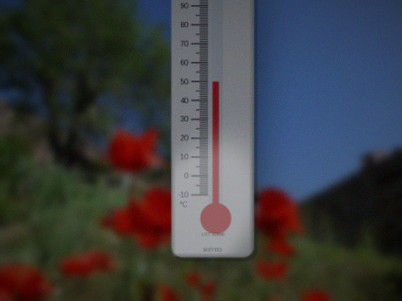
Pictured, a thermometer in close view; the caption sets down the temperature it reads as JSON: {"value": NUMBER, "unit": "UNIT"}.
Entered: {"value": 50, "unit": "°C"}
